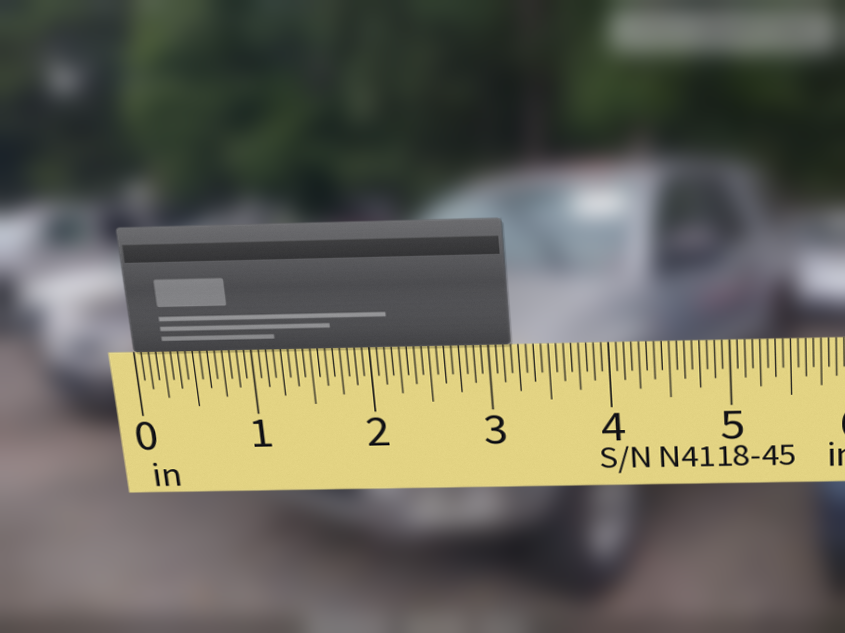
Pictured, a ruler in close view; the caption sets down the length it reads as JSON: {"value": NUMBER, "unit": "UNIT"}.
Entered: {"value": 3.1875, "unit": "in"}
